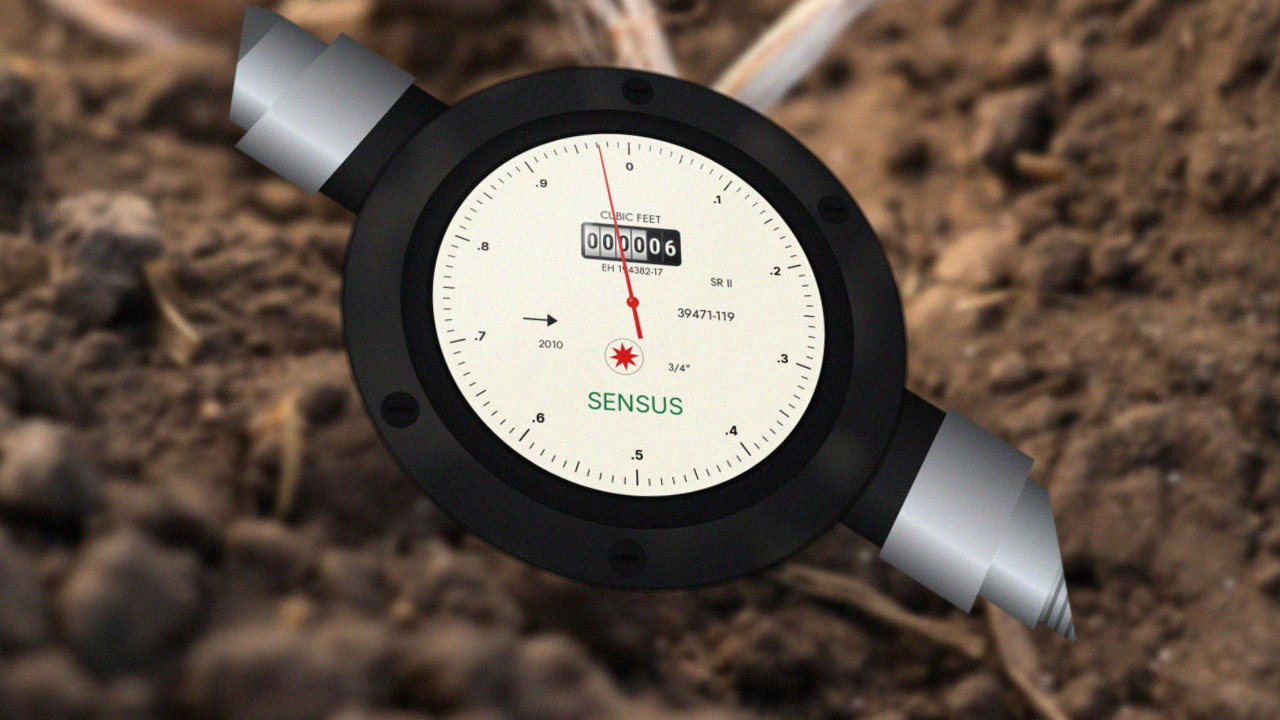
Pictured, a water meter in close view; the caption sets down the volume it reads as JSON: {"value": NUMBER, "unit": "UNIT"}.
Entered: {"value": 5.97, "unit": "ft³"}
